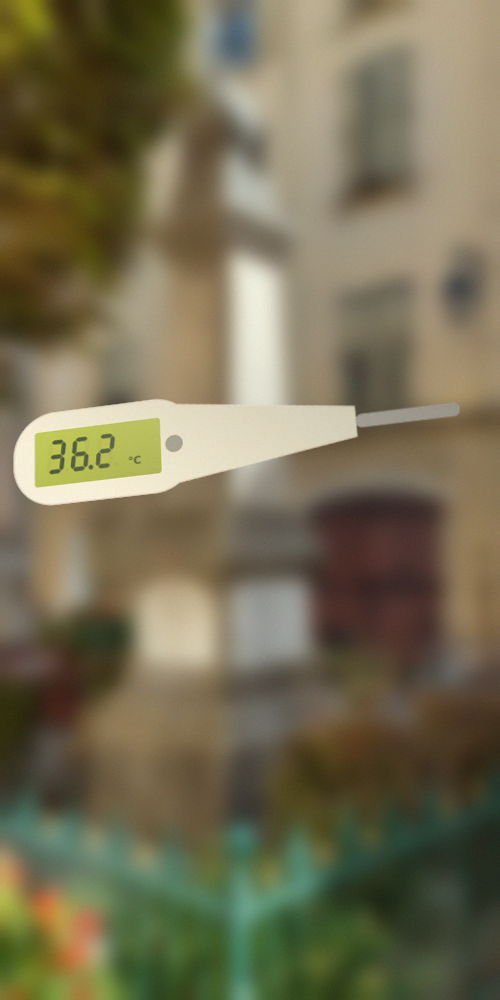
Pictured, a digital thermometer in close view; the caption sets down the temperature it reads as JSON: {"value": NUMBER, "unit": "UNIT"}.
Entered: {"value": 36.2, "unit": "°C"}
